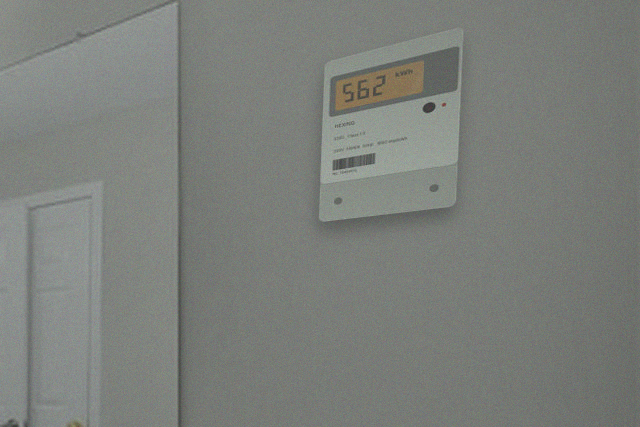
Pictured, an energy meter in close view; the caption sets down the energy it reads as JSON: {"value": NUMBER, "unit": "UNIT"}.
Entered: {"value": 562, "unit": "kWh"}
